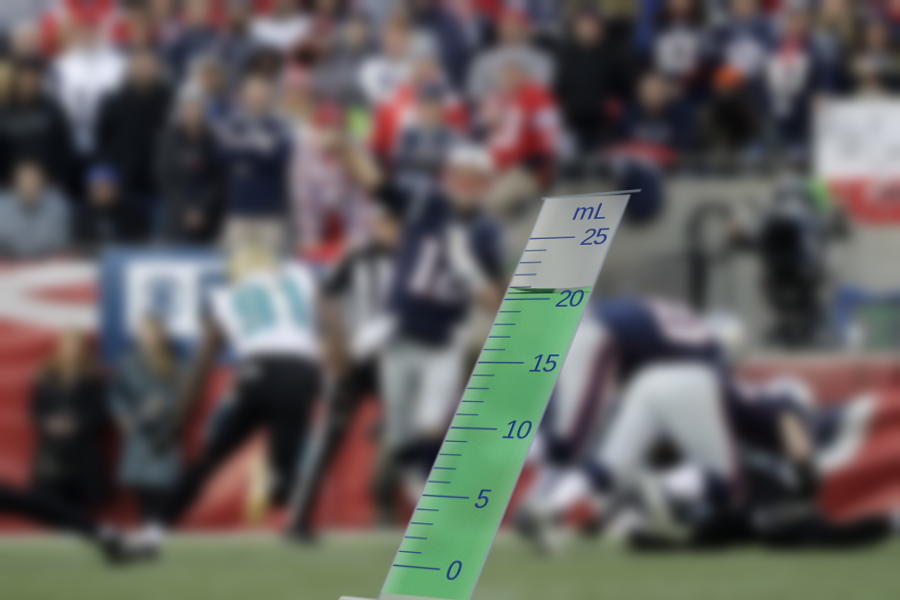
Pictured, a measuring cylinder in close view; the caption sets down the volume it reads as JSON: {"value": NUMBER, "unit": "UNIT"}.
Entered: {"value": 20.5, "unit": "mL"}
